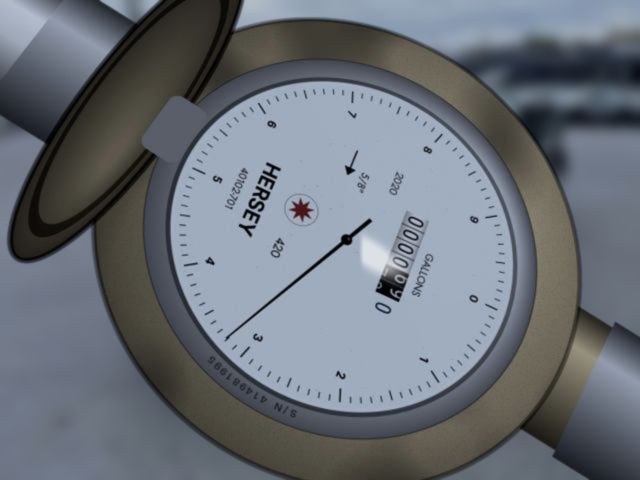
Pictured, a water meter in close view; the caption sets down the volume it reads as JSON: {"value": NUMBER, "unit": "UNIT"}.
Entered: {"value": 693.2, "unit": "gal"}
